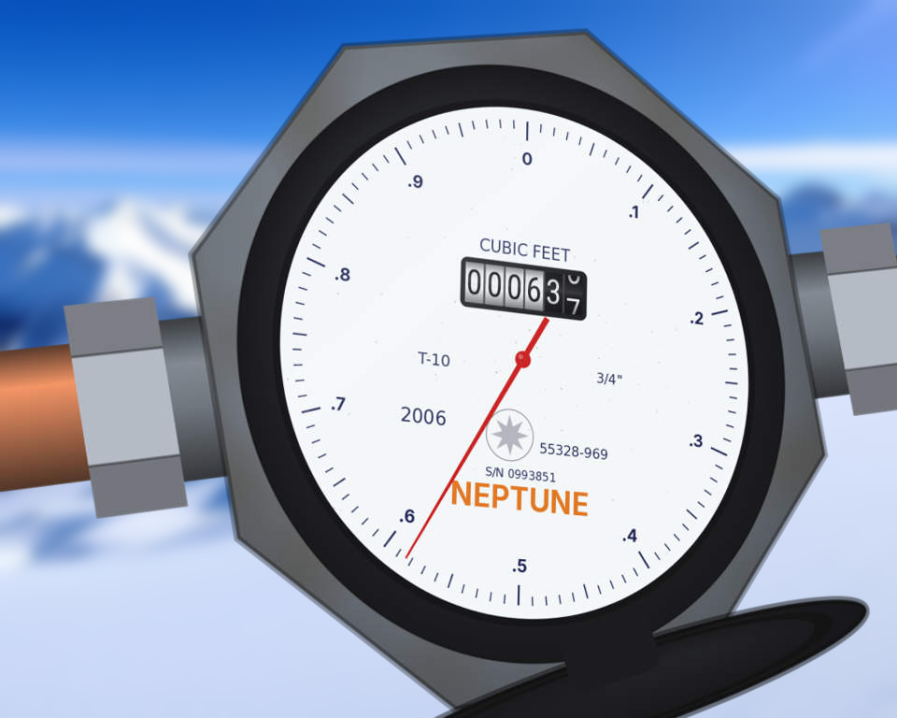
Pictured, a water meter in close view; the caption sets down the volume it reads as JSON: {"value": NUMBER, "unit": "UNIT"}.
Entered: {"value": 636.58, "unit": "ft³"}
